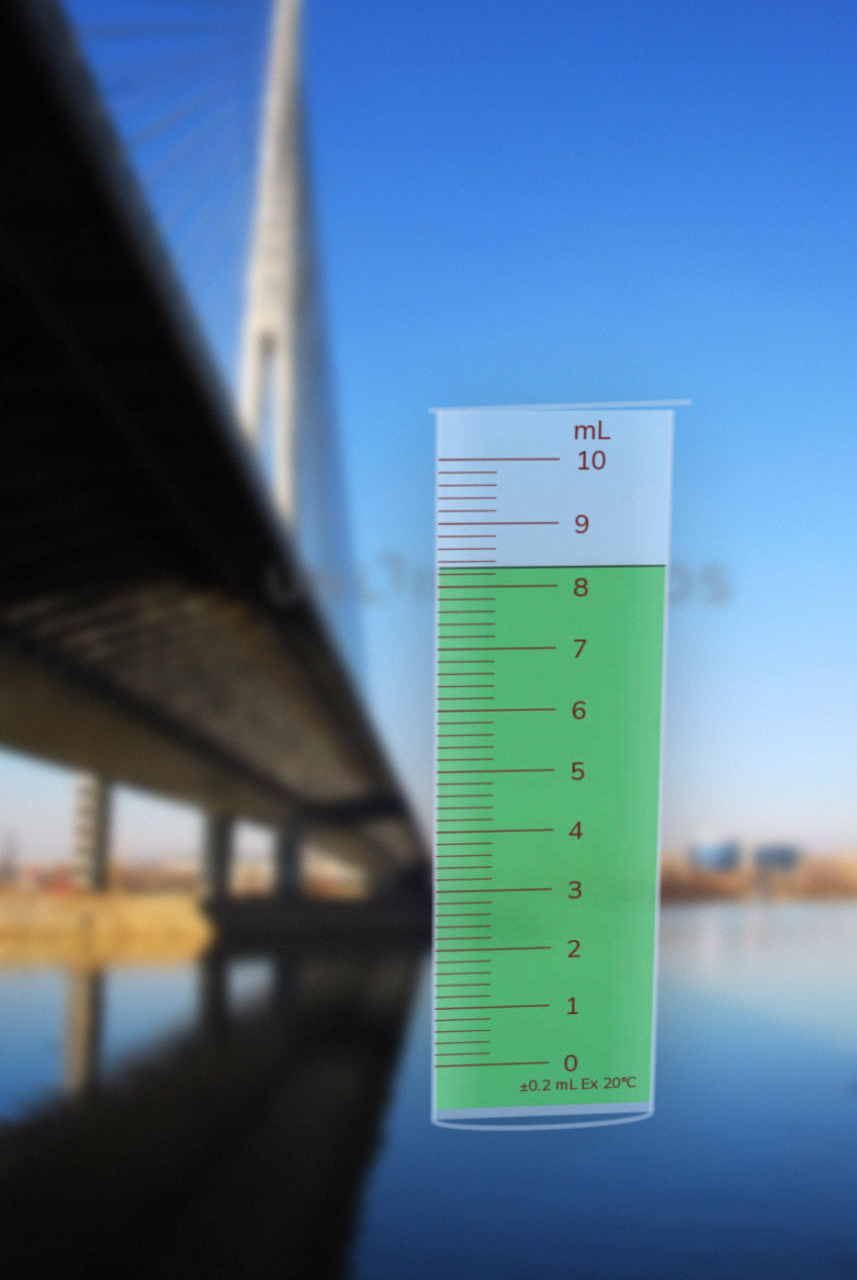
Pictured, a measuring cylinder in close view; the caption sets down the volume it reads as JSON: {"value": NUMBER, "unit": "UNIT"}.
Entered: {"value": 8.3, "unit": "mL"}
